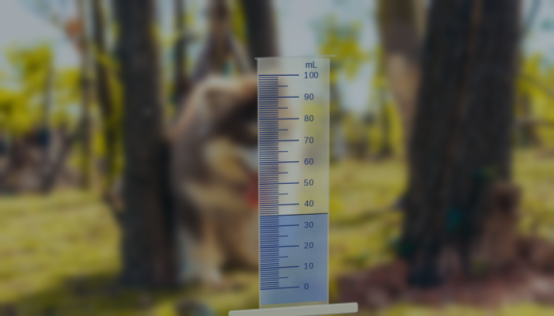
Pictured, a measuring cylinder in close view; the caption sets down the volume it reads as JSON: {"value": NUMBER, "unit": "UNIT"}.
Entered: {"value": 35, "unit": "mL"}
